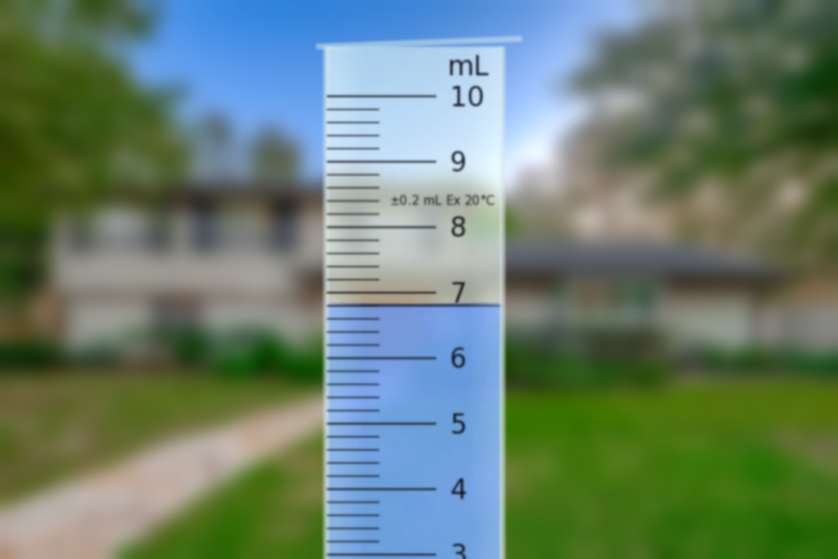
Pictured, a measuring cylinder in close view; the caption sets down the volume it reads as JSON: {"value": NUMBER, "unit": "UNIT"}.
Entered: {"value": 6.8, "unit": "mL"}
